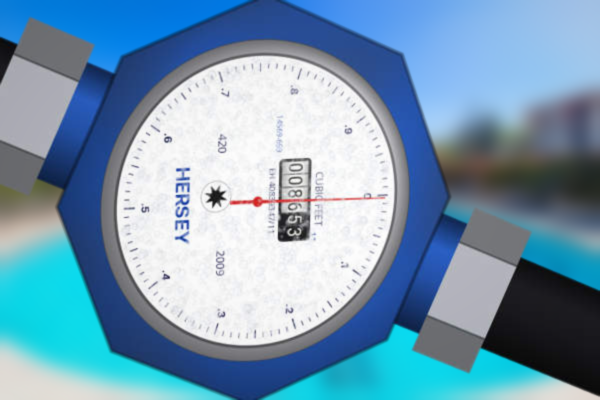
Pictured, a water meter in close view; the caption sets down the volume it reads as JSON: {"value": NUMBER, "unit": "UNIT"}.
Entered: {"value": 8653.00, "unit": "ft³"}
